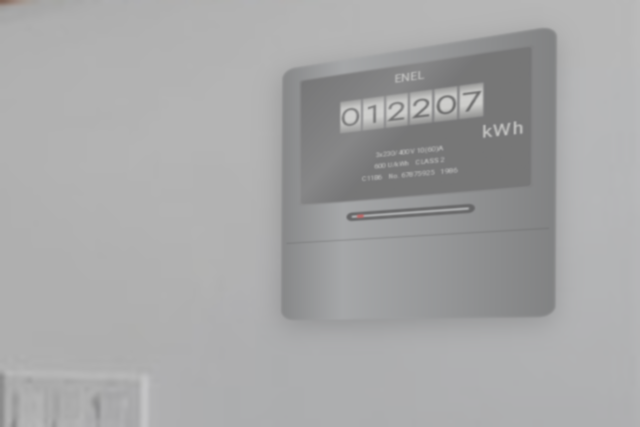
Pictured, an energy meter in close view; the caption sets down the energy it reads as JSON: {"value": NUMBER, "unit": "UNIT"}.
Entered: {"value": 12207, "unit": "kWh"}
